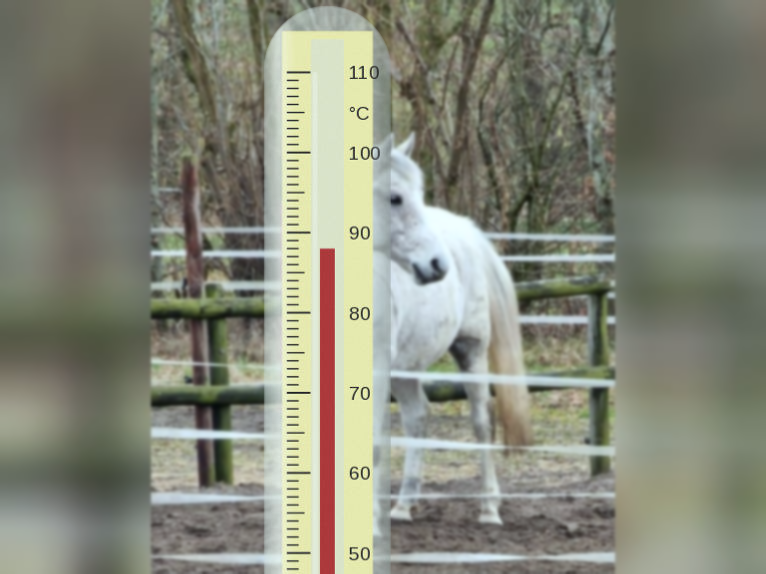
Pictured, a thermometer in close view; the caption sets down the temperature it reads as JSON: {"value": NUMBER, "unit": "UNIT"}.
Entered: {"value": 88, "unit": "°C"}
